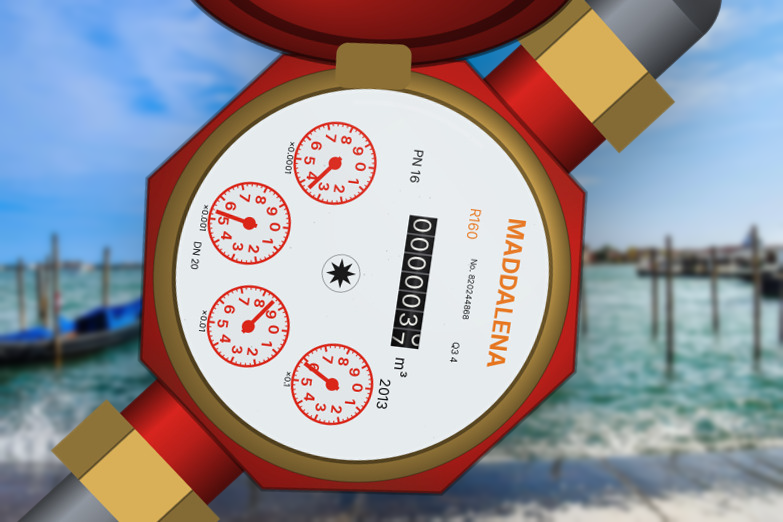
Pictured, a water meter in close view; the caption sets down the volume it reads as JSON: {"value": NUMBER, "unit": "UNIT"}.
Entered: {"value": 36.5853, "unit": "m³"}
